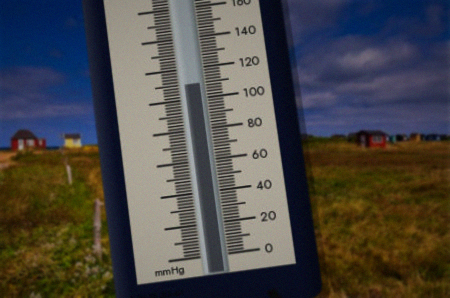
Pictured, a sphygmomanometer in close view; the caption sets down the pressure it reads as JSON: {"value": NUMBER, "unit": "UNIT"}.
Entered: {"value": 110, "unit": "mmHg"}
